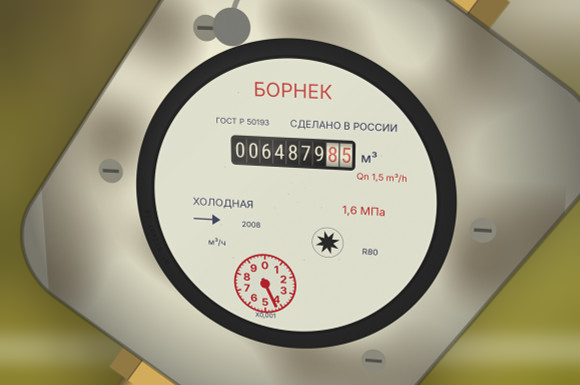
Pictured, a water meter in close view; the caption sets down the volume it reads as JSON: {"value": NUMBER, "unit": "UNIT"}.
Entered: {"value": 64879.854, "unit": "m³"}
